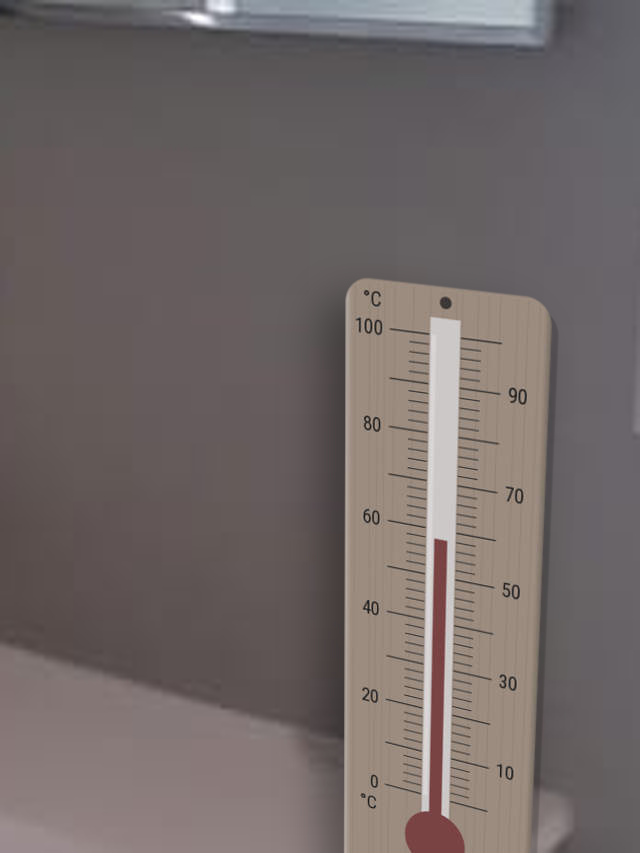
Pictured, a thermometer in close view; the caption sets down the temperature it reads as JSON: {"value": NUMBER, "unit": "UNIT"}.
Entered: {"value": 58, "unit": "°C"}
